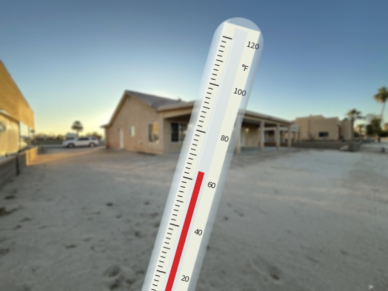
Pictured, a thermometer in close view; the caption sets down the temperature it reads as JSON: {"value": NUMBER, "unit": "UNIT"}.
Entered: {"value": 64, "unit": "°F"}
